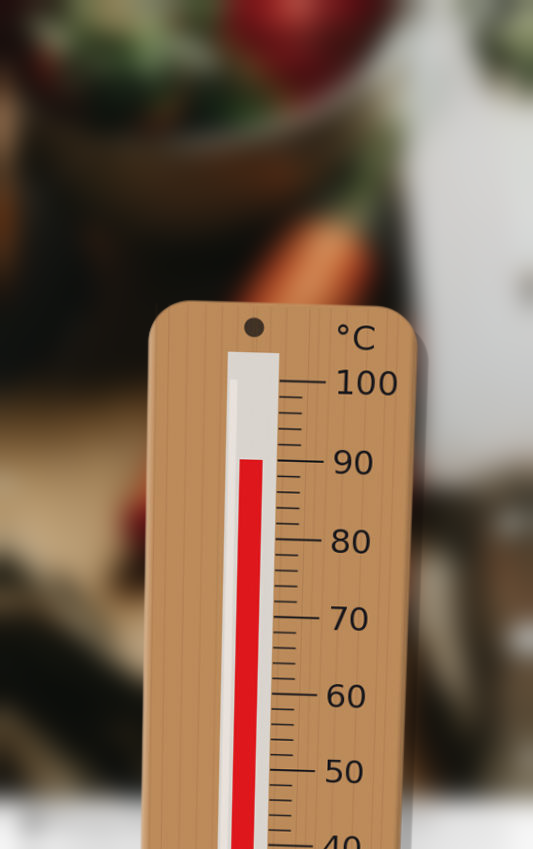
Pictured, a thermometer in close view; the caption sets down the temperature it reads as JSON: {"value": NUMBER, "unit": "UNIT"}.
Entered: {"value": 90, "unit": "°C"}
